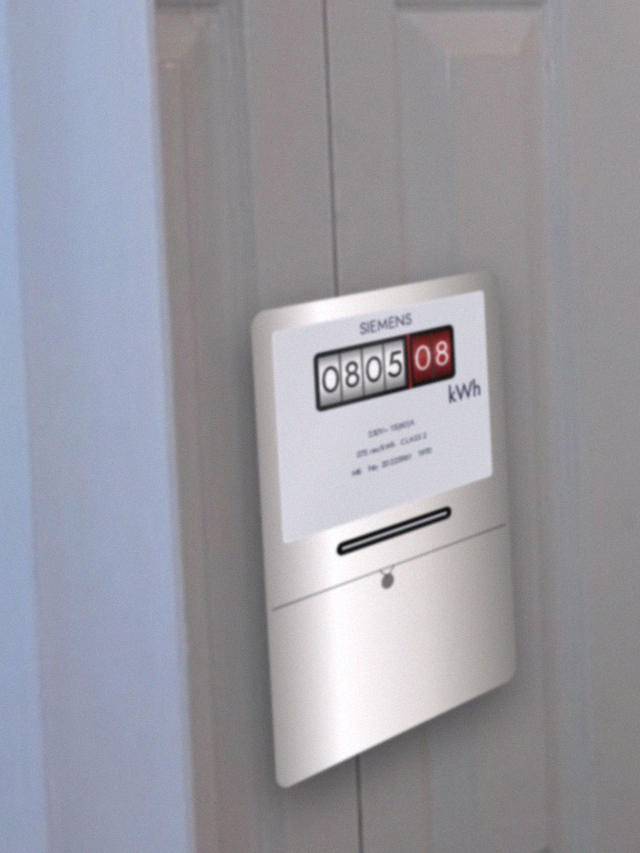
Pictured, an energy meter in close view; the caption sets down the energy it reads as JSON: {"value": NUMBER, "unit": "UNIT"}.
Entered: {"value": 805.08, "unit": "kWh"}
